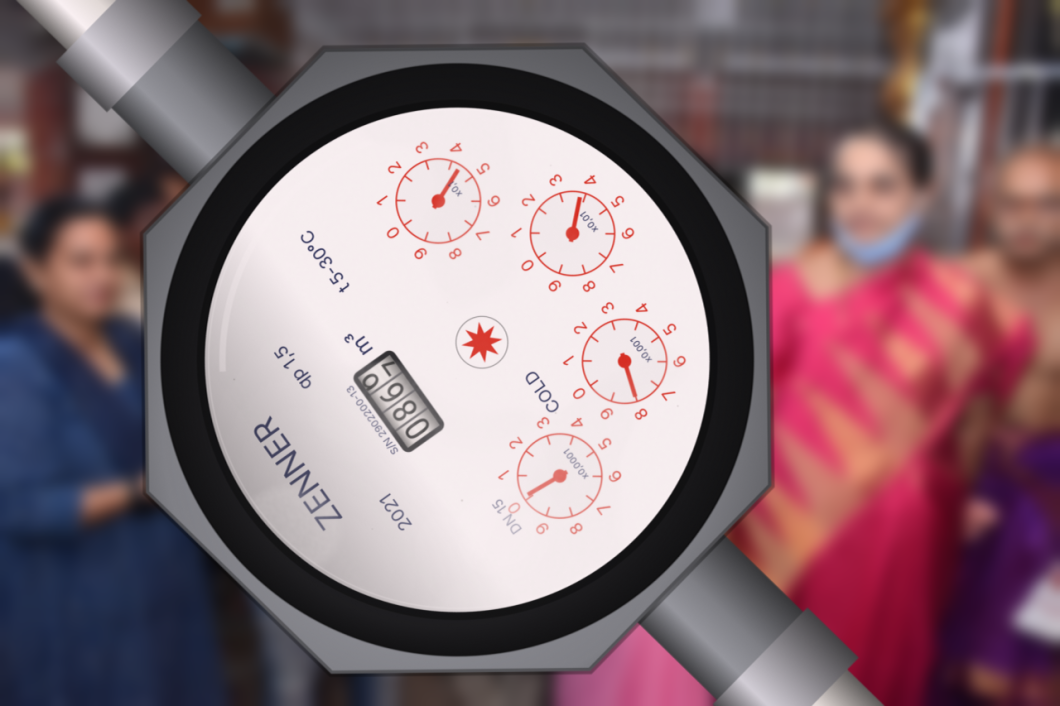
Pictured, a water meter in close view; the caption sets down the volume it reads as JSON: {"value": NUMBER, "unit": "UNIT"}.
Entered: {"value": 866.4380, "unit": "m³"}
